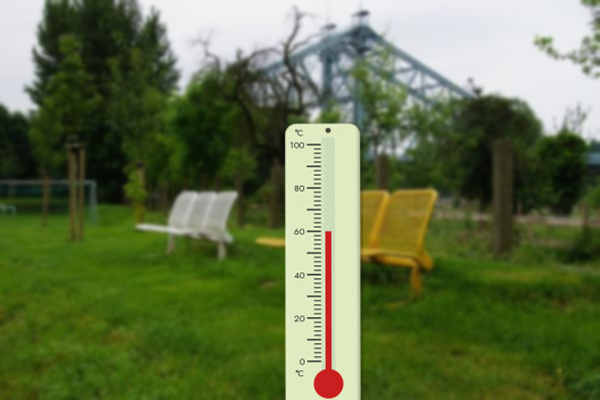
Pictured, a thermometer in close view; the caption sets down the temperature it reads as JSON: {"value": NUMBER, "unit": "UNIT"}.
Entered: {"value": 60, "unit": "°C"}
